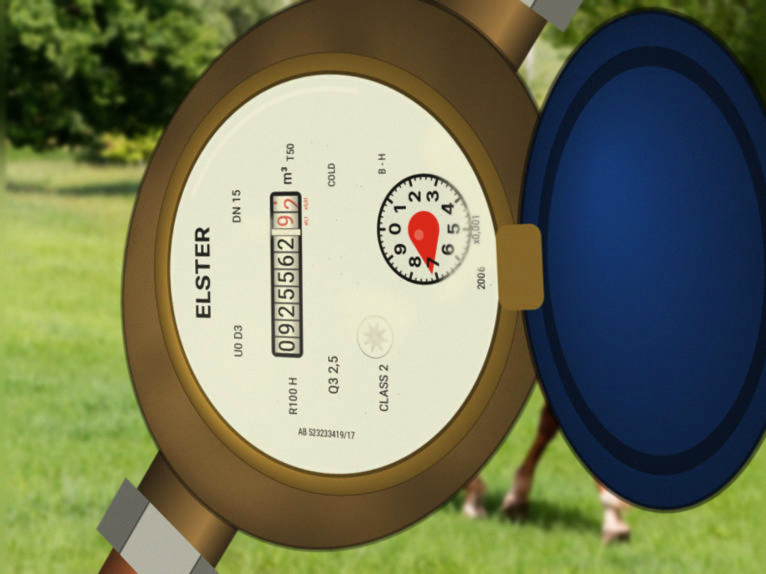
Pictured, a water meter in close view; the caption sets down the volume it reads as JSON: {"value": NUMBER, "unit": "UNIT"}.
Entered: {"value": 925562.917, "unit": "m³"}
